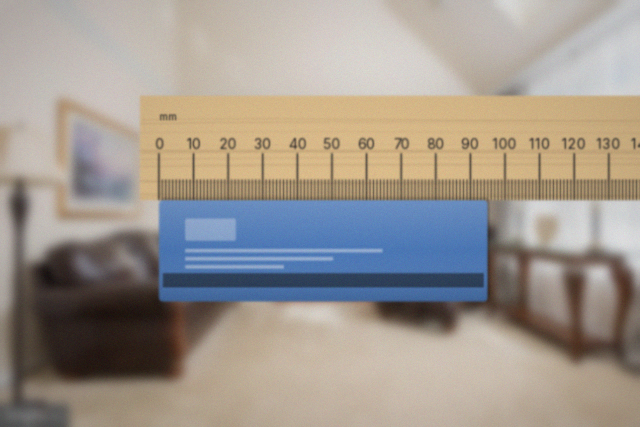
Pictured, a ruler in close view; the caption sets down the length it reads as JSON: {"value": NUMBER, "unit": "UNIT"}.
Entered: {"value": 95, "unit": "mm"}
